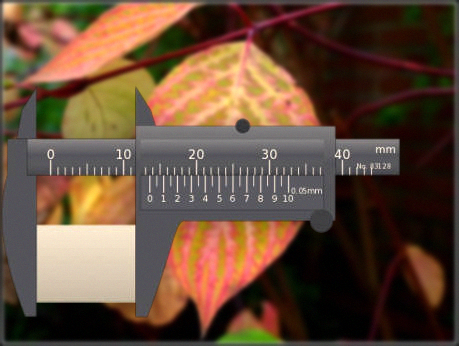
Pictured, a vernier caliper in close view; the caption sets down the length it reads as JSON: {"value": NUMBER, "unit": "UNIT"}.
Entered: {"value": 13.6, "unit": "mm"}
